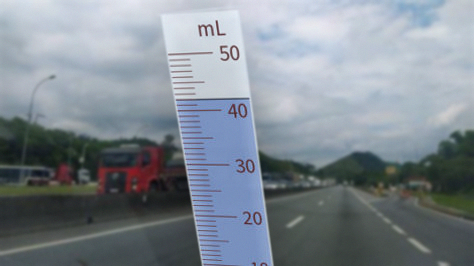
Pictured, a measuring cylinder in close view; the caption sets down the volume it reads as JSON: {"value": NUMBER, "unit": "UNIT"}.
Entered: {"value": 42, "unit": "mL"}
